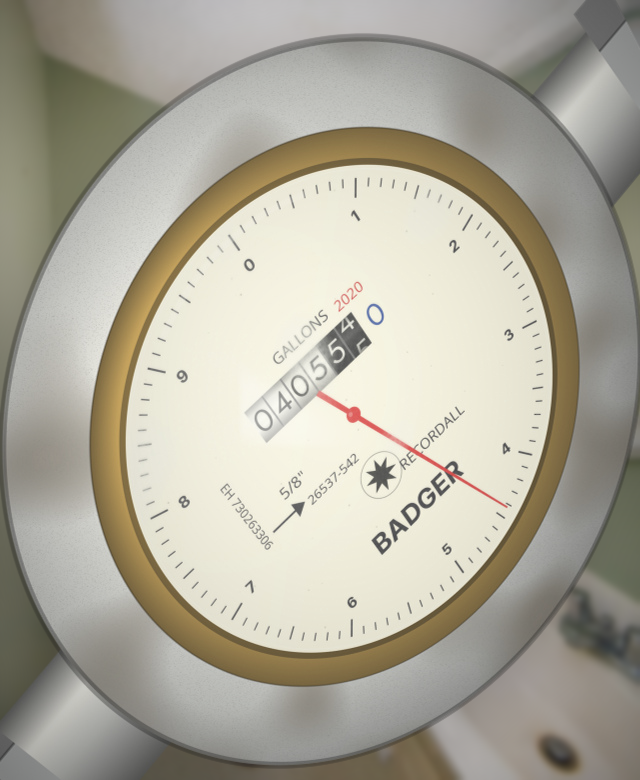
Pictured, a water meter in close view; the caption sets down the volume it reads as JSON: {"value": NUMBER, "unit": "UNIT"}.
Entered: {"value": 405544.4, "unit": "gal"}
